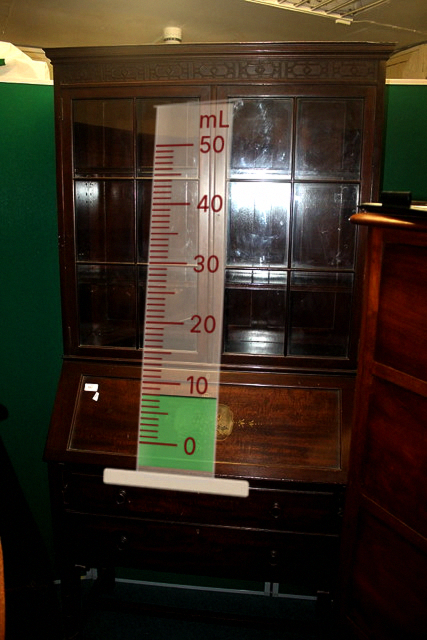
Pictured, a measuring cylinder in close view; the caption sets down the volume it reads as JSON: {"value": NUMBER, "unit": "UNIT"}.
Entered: {"value": 8, "unit": "mL"}
